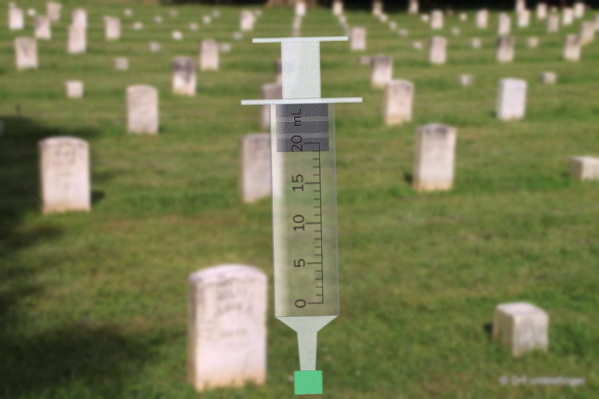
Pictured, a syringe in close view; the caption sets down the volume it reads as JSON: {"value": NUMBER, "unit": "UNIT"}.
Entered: {"value": 19, "unit": "mL"}
